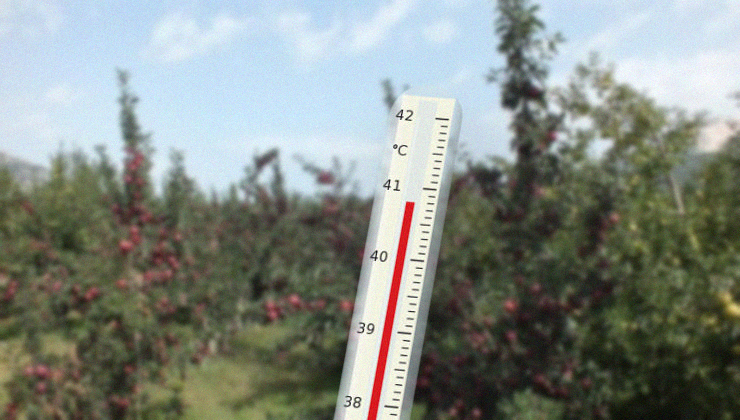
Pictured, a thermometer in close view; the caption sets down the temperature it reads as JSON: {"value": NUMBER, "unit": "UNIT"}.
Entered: {"value": 40.8, "unit": "°C"}
